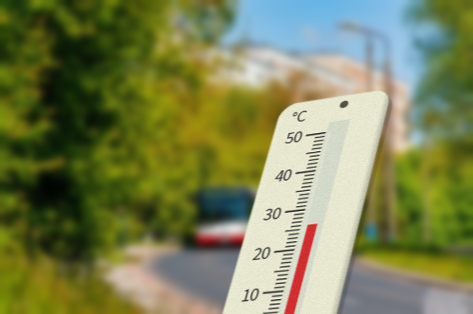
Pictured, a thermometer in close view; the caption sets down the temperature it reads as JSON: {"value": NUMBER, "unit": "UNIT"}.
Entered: {"value": 26, "unit": "°C"}
